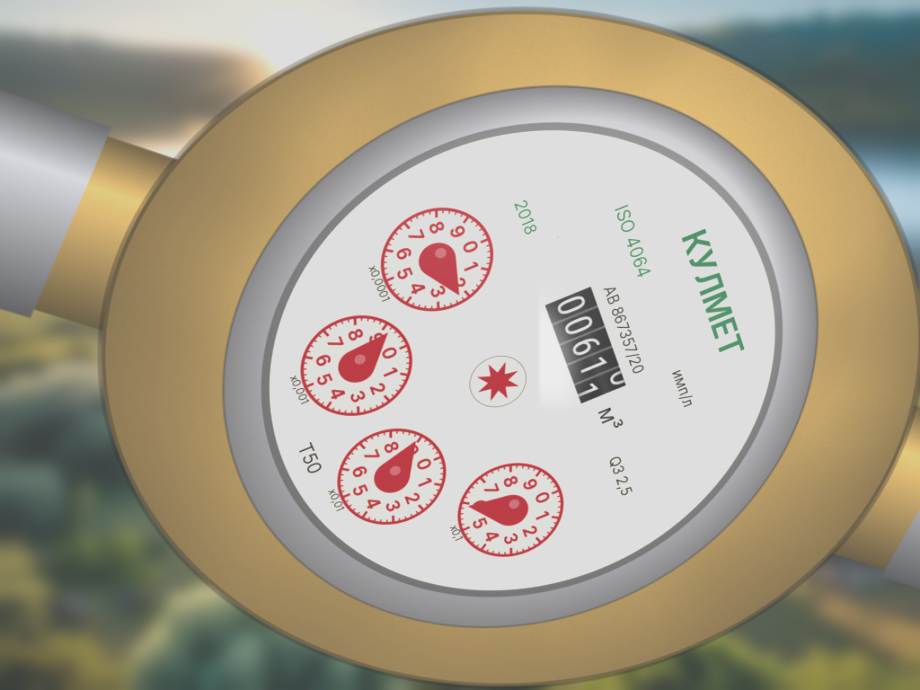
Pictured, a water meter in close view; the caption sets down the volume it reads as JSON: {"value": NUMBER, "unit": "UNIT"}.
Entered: {"value": 610.5892, "unit": "m³"}
